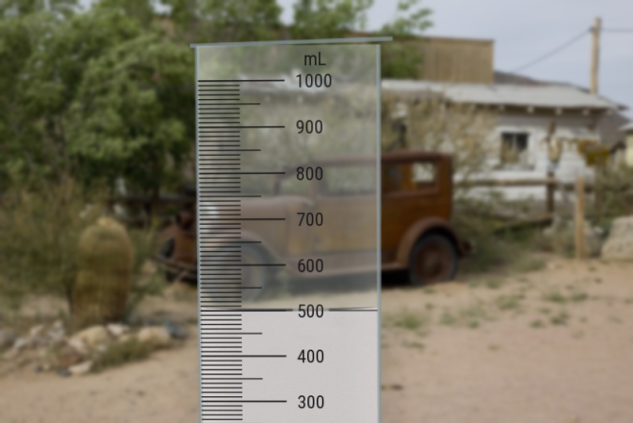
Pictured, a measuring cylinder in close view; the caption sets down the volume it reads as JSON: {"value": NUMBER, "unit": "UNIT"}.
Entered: {"value": 500, "unit": "mL"}
